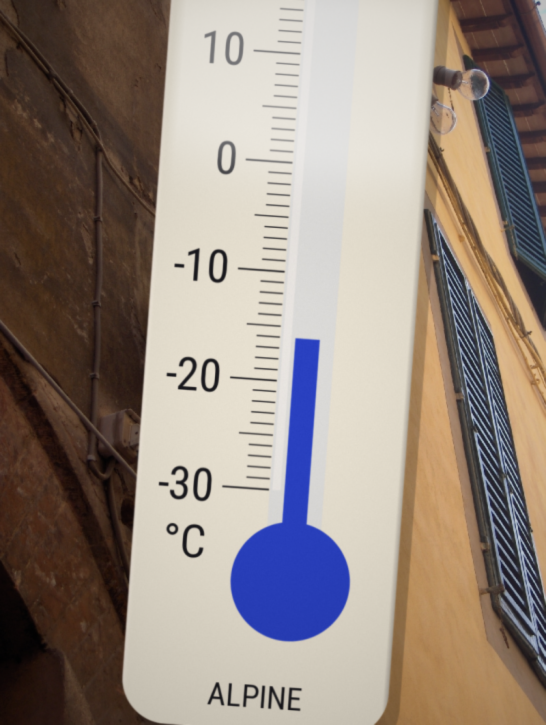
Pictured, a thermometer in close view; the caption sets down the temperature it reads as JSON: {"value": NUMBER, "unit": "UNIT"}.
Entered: {"value": -16, "unit": "°C"}
